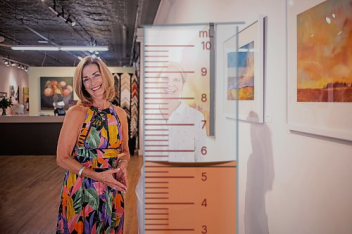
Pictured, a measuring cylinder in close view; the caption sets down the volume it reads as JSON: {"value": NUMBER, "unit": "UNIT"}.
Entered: {"value": 5.4, "unit": "mL"}
